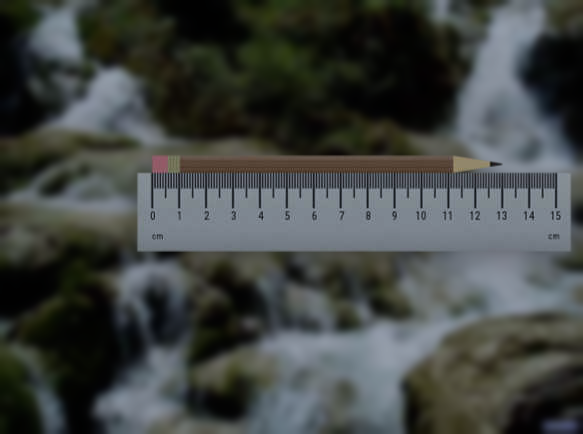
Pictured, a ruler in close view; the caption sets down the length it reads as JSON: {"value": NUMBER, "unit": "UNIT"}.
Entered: {"value": 13, "unit": "cm"}
